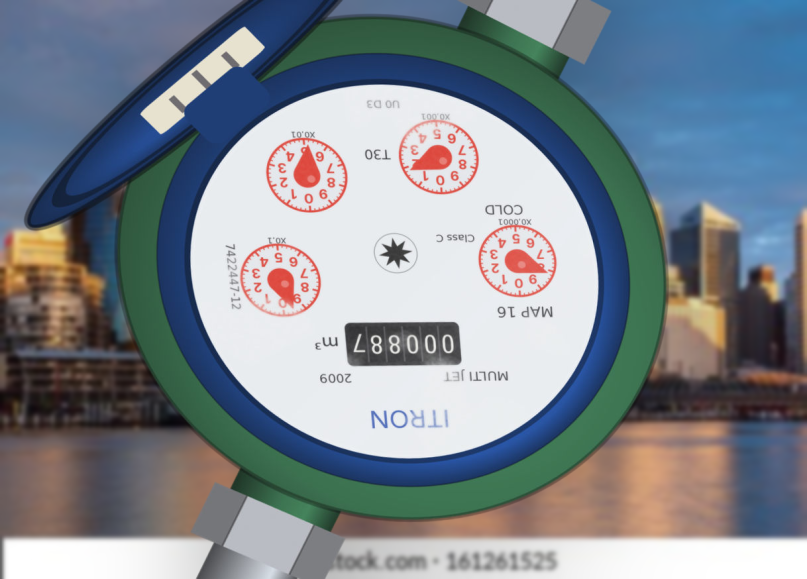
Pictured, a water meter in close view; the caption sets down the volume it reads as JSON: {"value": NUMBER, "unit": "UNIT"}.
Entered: {"value": 886.9518, "unit": "m³"}
